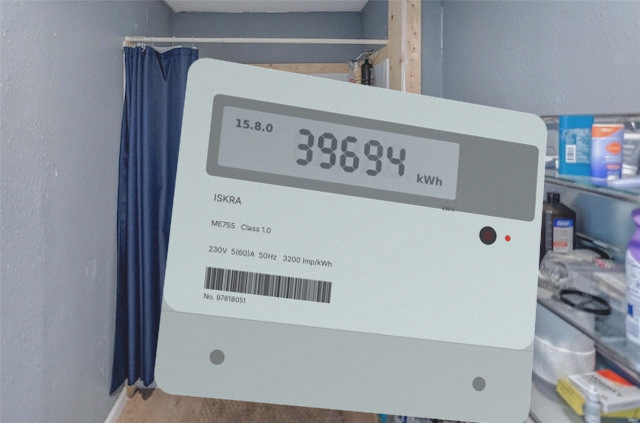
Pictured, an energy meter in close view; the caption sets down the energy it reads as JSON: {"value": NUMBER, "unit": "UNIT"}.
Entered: {"value": 39694, "unit": "kWh"}
